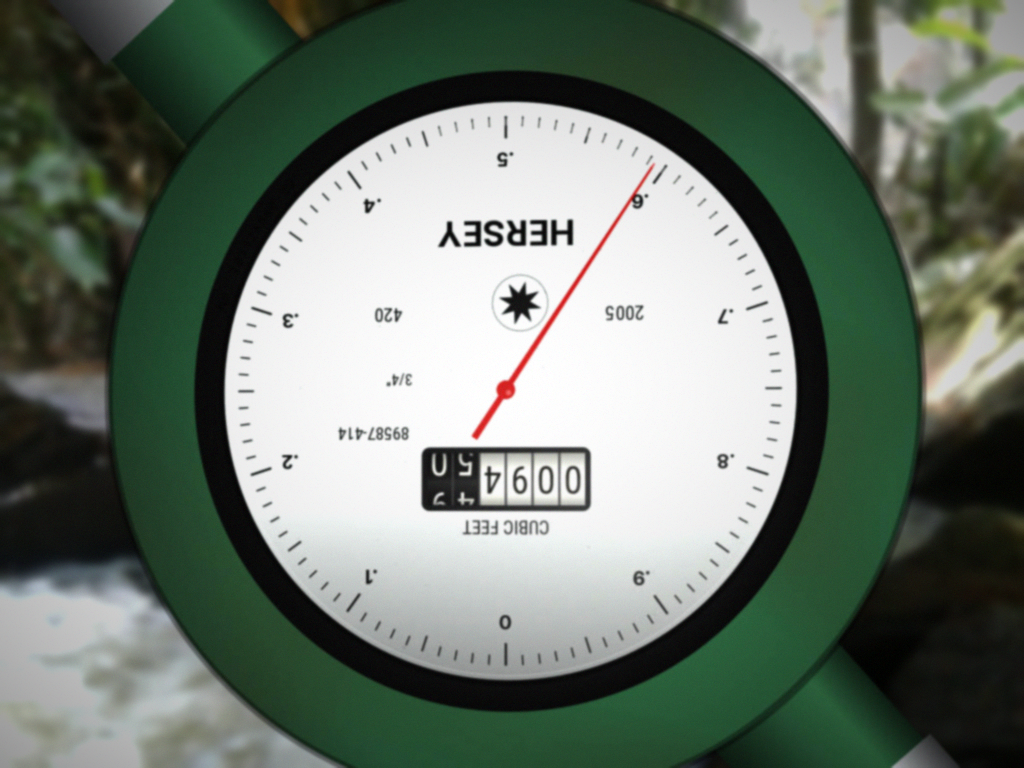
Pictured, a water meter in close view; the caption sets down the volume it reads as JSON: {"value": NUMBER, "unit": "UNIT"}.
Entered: {"value": 9449.59, "unit": "ft³"}
